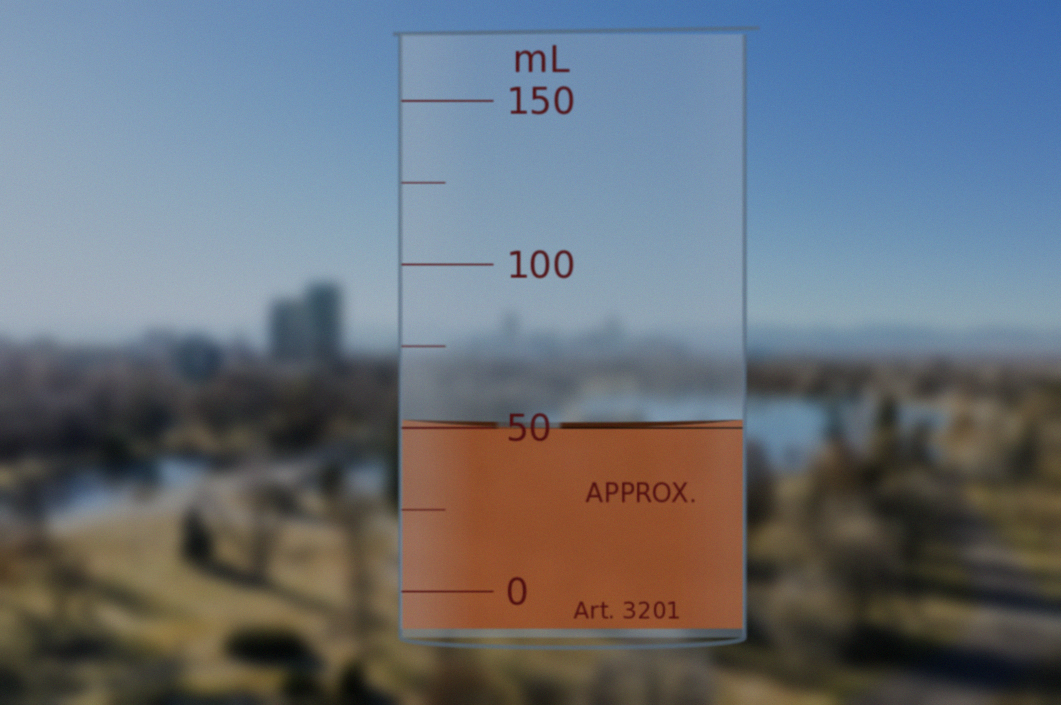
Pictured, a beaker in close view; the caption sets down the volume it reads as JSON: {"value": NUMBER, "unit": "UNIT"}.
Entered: {"value": 50, "unit": "mL"}
